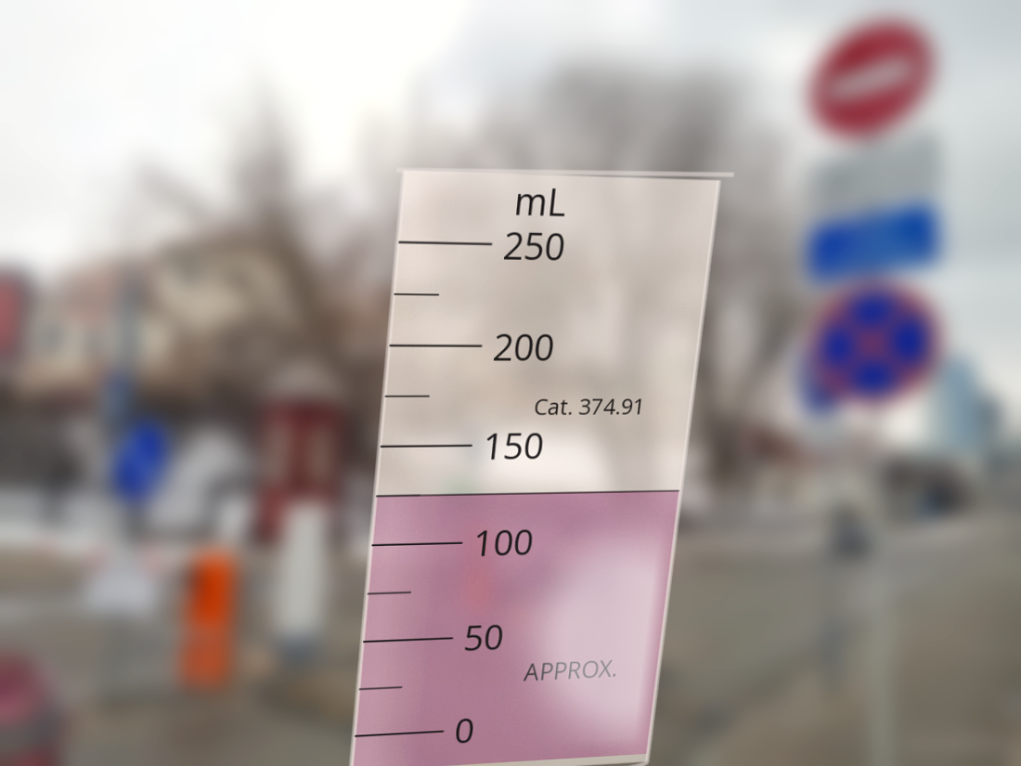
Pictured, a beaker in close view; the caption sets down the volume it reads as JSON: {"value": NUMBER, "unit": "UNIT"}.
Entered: {"value": 125, "unit": "mL"}
